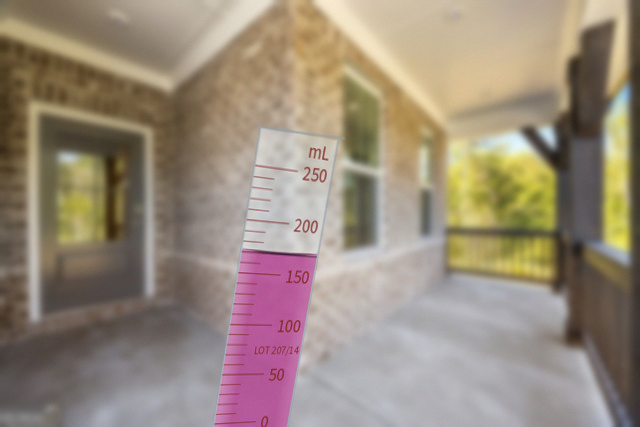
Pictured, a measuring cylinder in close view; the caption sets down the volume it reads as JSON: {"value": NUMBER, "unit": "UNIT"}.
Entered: {"value": 170, "unit": "mL"}
